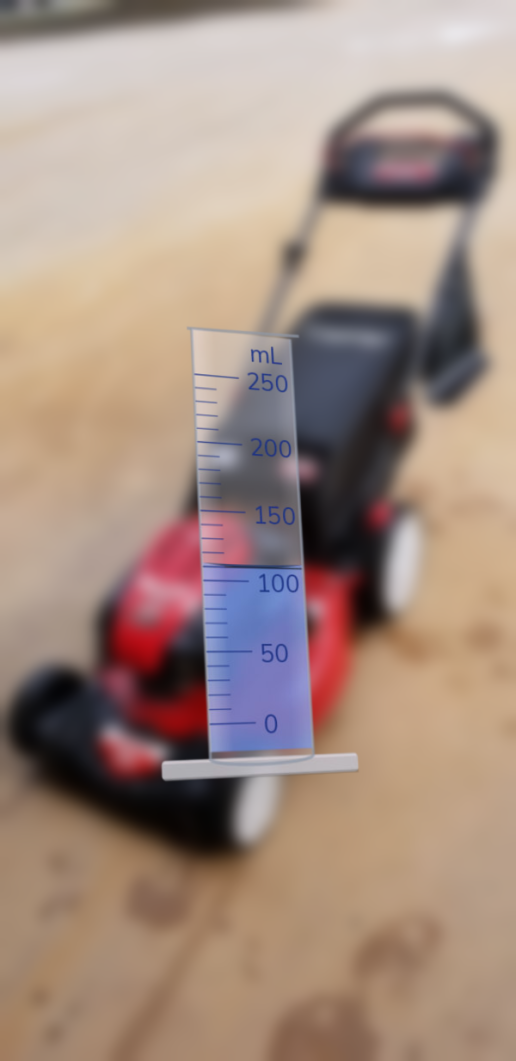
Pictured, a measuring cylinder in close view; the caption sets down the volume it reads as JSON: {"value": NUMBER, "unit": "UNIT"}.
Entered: {"value": 110, "unit": "mL"}
